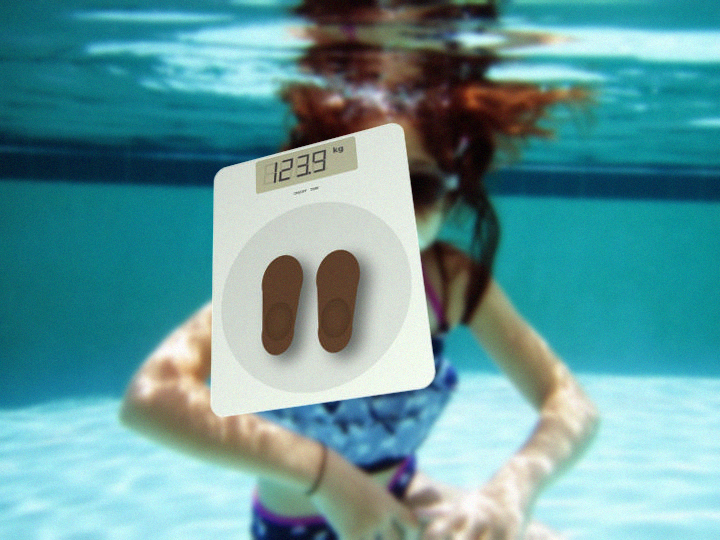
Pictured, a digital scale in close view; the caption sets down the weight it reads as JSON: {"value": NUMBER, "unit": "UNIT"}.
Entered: {"value": 123.9, "unit": "kg"}
